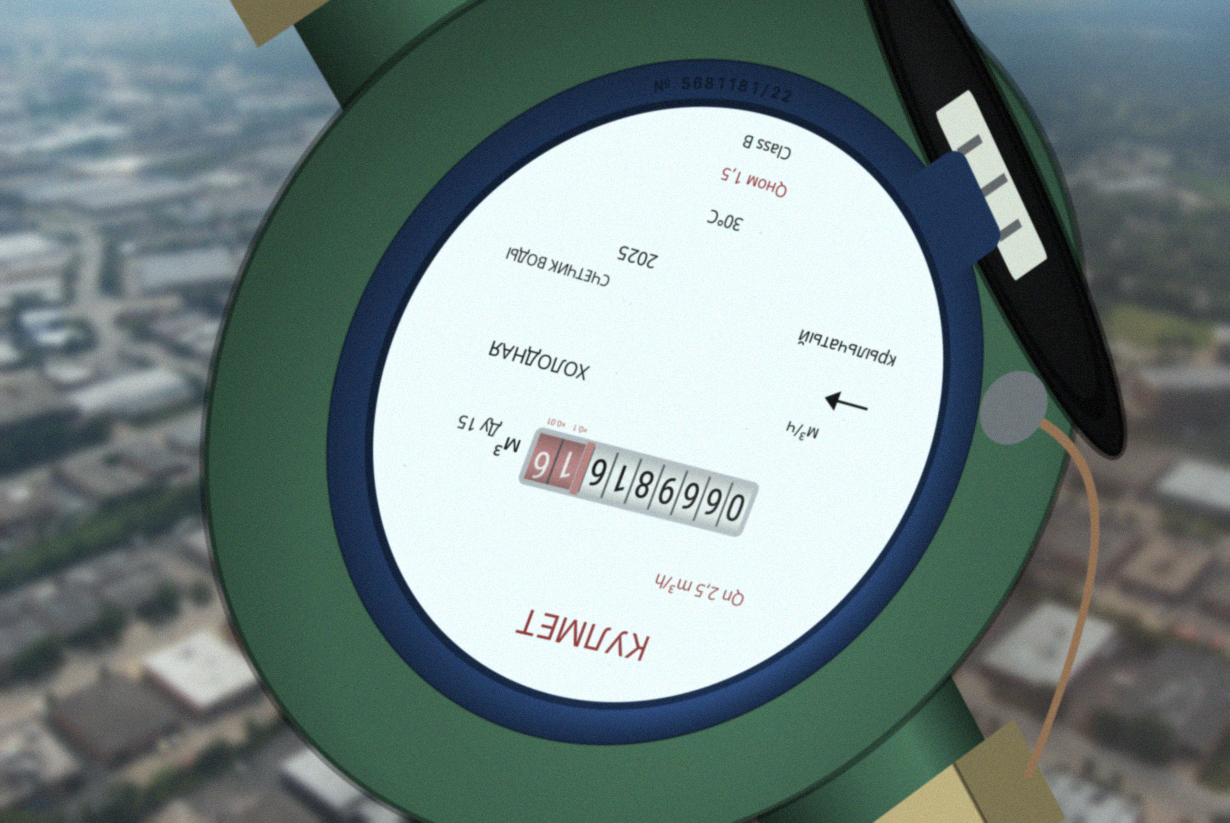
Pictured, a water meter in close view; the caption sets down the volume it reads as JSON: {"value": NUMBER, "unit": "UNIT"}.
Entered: {"value": 669816.16, "unit": "m³"}
